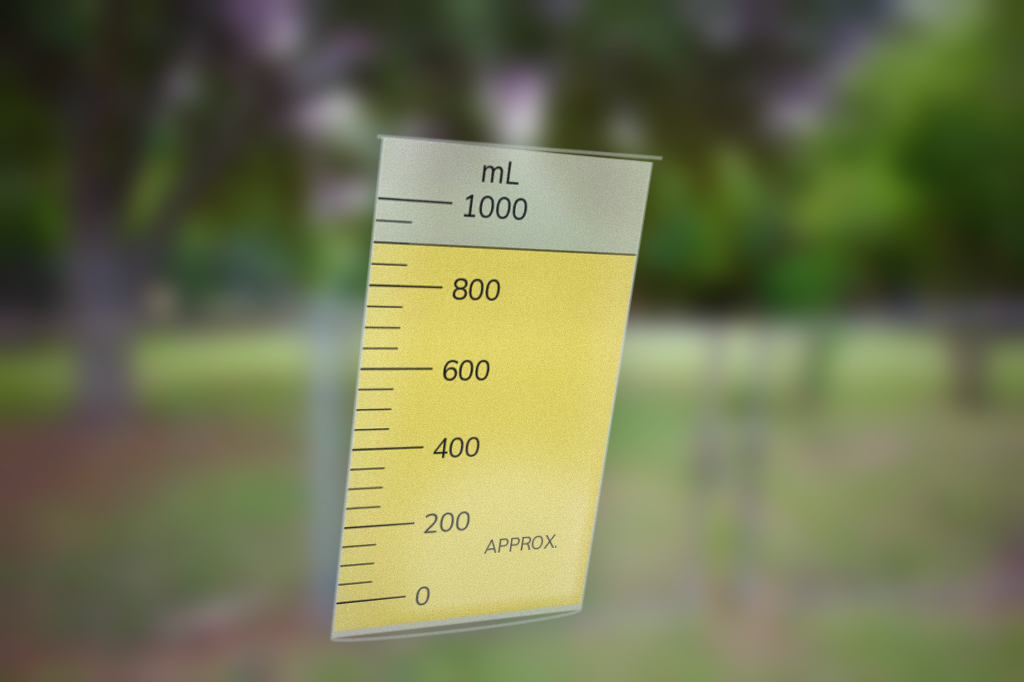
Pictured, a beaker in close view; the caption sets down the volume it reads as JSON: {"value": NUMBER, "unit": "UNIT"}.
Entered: {"value": 900, "unit": "mL"}
